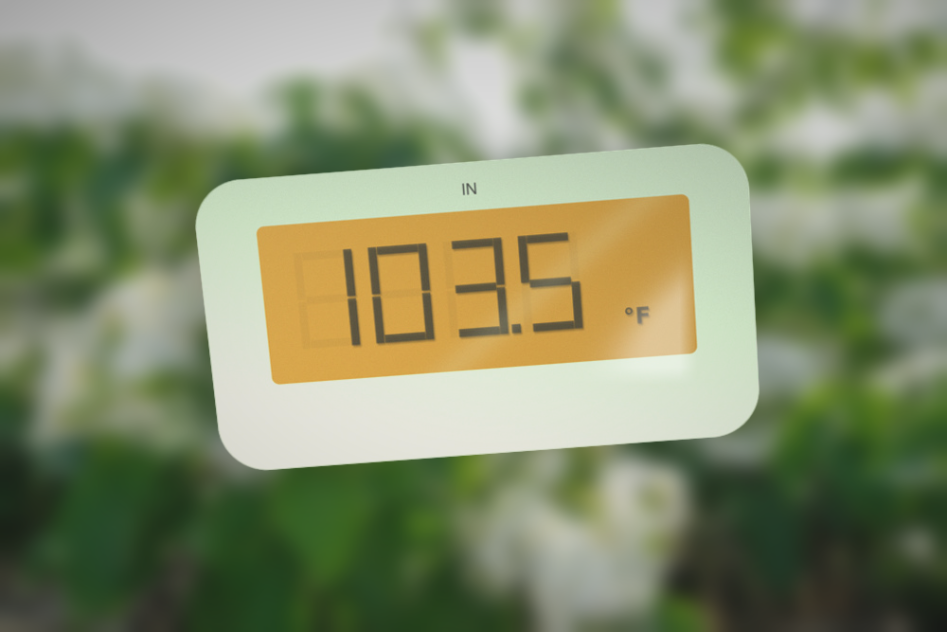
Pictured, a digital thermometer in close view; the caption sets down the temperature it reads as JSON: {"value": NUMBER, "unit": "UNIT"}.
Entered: {"value": 103.5, "unit": "°F"}
